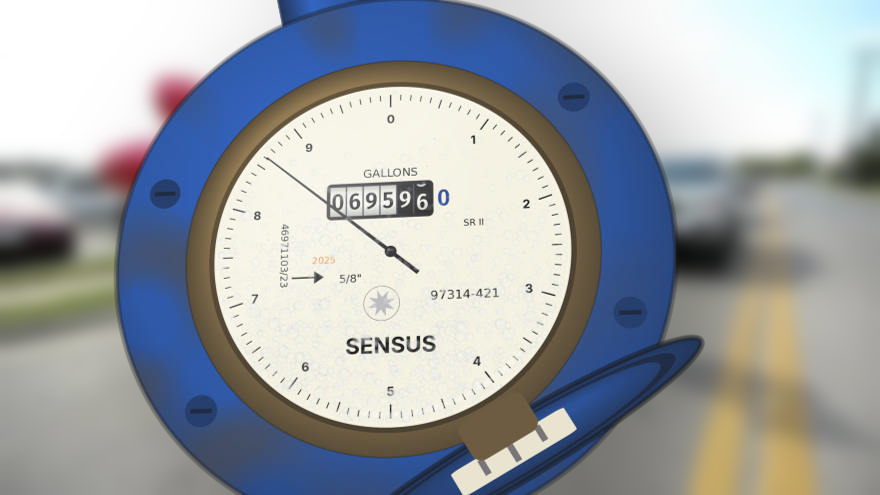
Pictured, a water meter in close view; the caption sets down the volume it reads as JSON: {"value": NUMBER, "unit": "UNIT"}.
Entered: {"value": 695958.6, "unit": "gal"}
